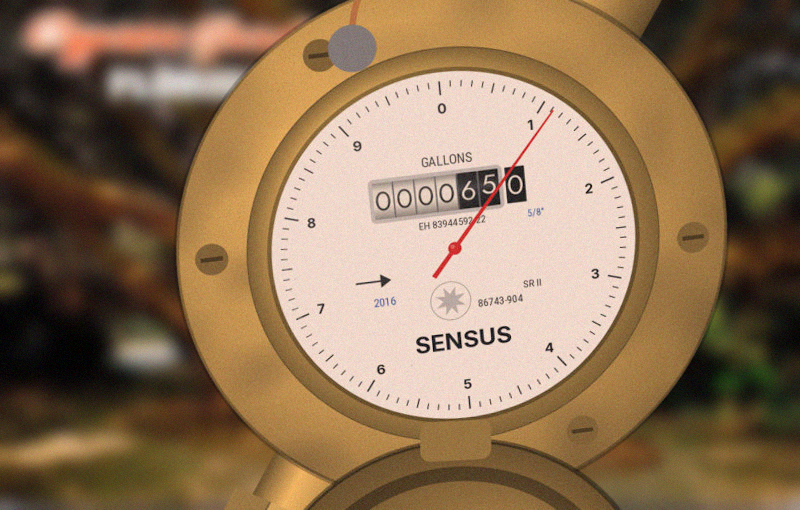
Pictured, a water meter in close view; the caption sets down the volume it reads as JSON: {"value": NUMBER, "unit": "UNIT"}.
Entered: {"value": 651.1, "unit": "gal"}
